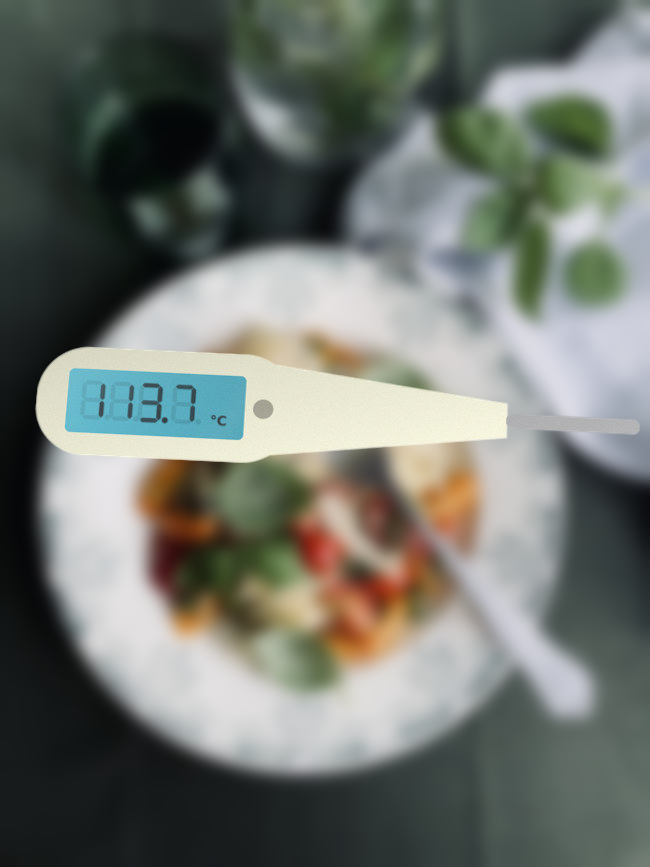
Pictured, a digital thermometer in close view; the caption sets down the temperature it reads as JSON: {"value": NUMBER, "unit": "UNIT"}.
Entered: {"value": 113.7, "unit": "°C"}
